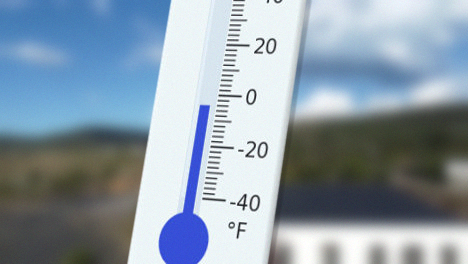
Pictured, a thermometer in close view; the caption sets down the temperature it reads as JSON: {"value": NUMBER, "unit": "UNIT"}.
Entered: {"value": -4, "unit": "°F"}
